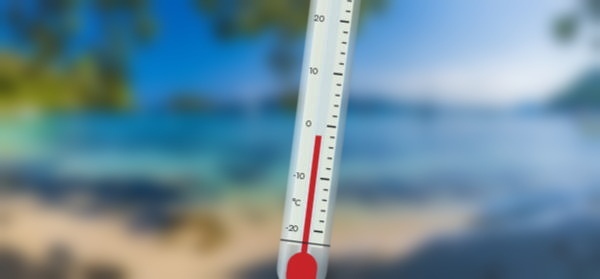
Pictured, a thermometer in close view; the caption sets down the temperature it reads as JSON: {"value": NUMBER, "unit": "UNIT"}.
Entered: {"value": -2, "unit": "°C"}
